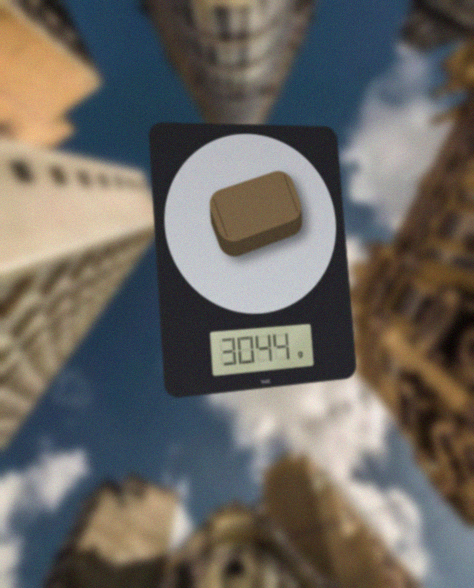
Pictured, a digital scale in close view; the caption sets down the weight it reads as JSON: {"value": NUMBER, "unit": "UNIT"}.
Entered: {"value": 3044, "unit": "g"}
